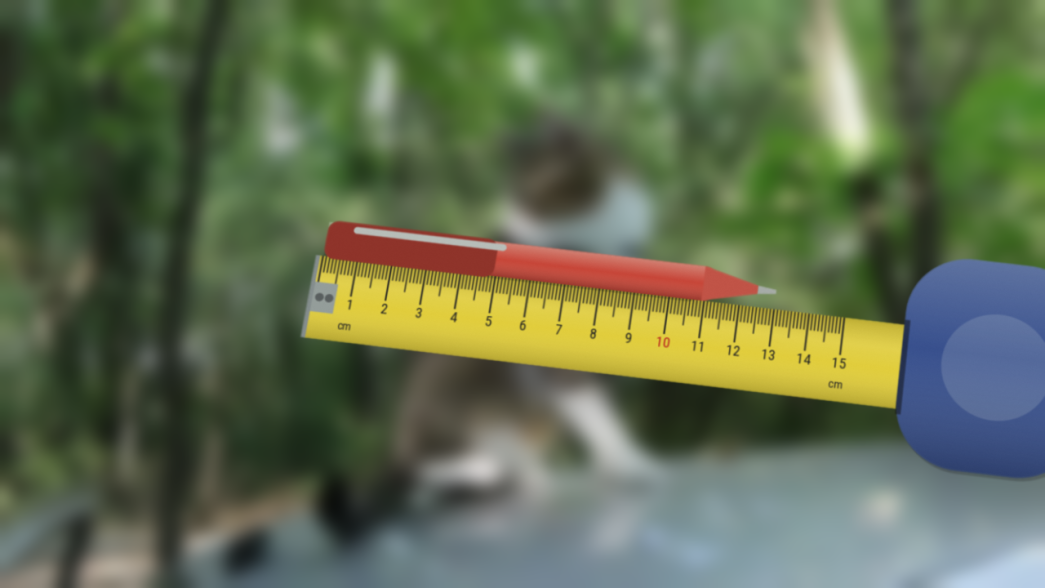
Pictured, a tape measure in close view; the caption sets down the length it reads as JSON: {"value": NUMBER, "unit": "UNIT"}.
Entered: {"value": 13, "unit": "cm"}
